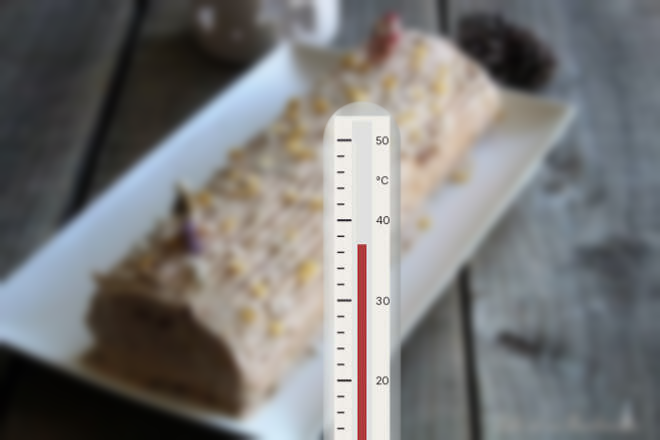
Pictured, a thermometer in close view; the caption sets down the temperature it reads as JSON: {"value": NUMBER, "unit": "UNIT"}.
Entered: {"value": 37, "unit": "°C"}
